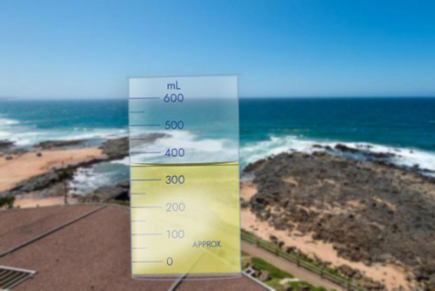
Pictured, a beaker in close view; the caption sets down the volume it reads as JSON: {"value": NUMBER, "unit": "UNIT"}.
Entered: {"value": 350, "unit": "mL"}
